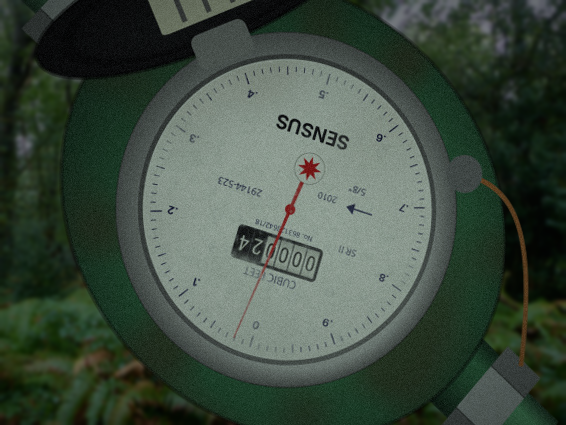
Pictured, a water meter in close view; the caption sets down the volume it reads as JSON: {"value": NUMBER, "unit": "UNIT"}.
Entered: {"value": 24.02, "unit": "ft³"}
